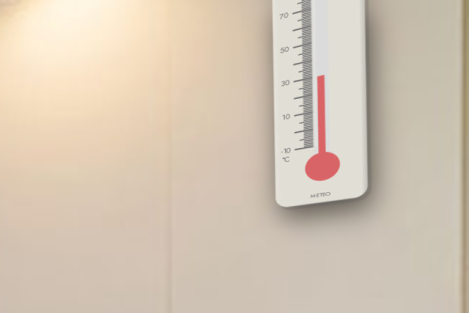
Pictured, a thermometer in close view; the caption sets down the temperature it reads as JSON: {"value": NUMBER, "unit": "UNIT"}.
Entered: {"value": 30, "unit": "°C"}
